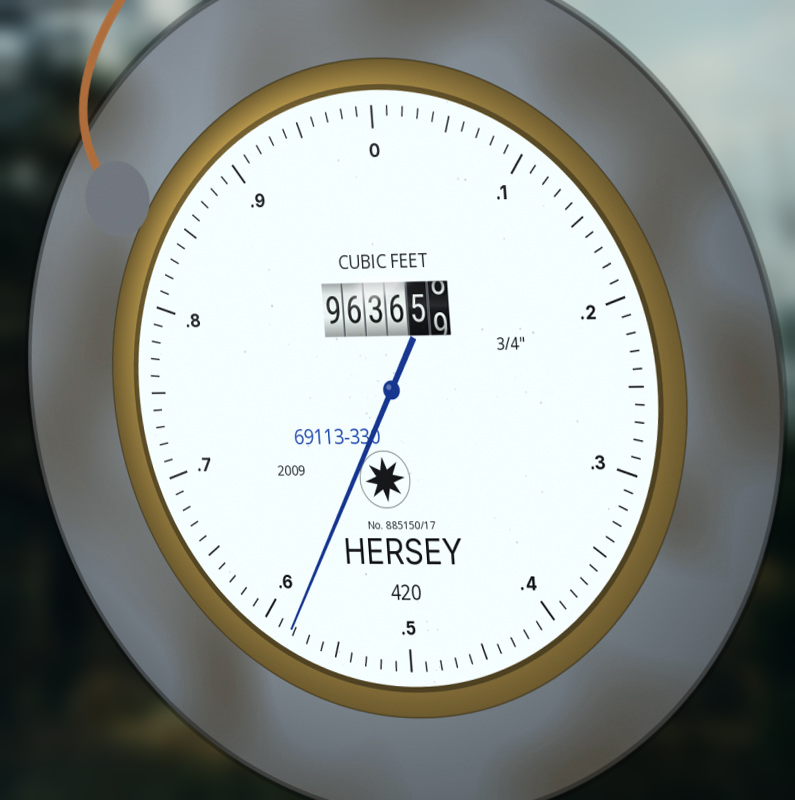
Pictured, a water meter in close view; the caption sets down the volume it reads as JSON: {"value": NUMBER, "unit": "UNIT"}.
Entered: {"value": 963658.58, "unit": "ft³"}
